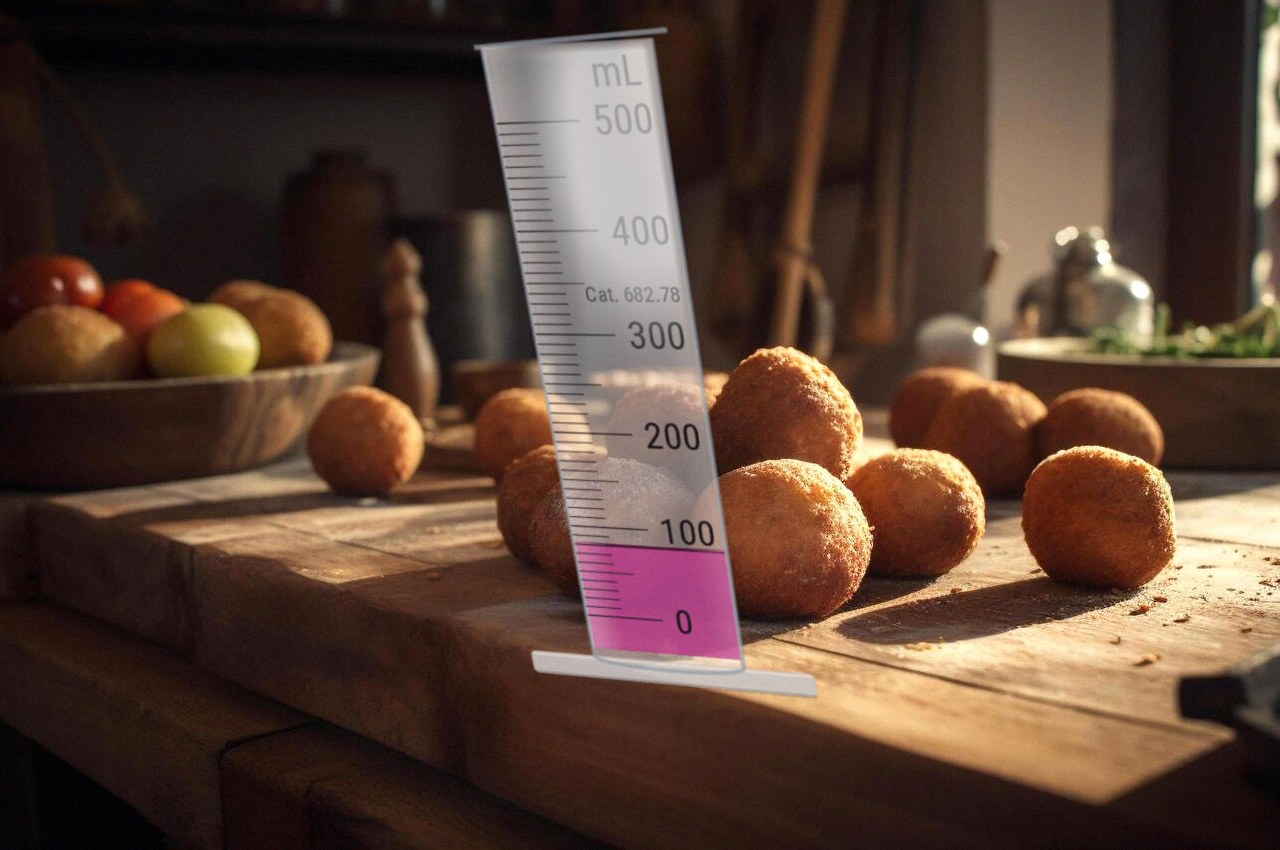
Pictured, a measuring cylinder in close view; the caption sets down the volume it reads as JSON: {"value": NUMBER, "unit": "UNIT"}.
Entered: {"value": 80, "unit": "mL"}
